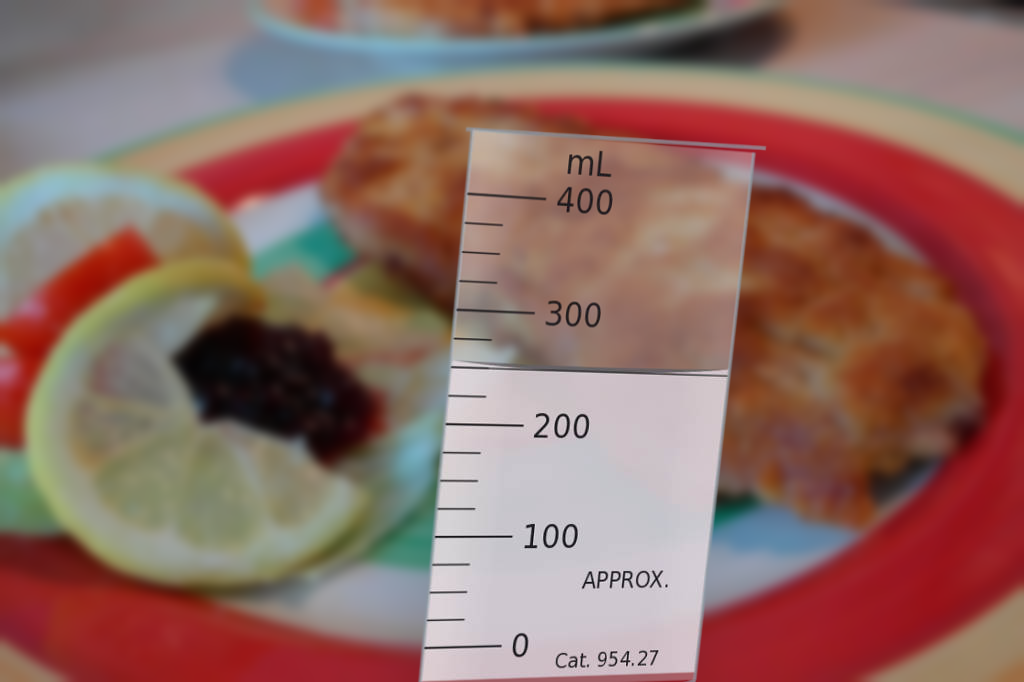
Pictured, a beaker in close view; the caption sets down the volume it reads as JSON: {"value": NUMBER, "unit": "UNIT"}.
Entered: {"value": 250, "unit": "mL"}
